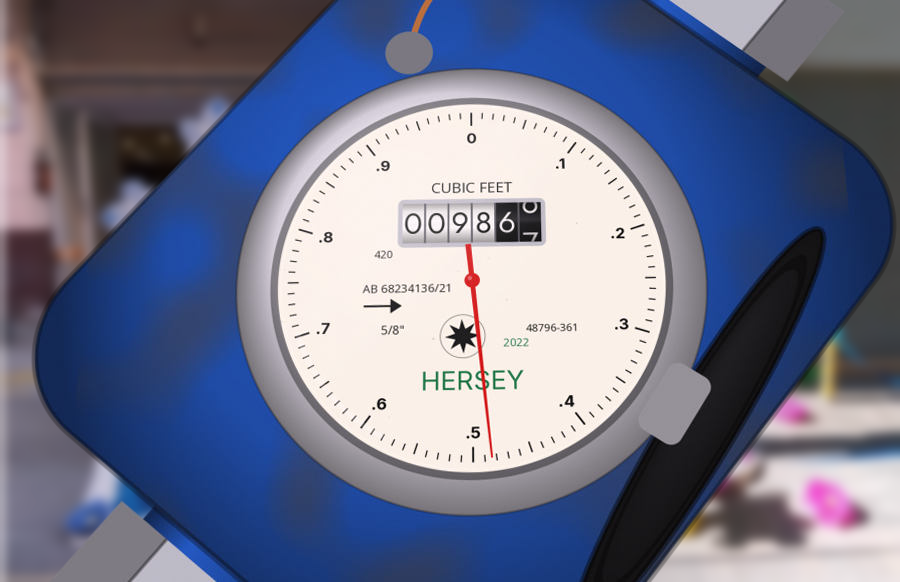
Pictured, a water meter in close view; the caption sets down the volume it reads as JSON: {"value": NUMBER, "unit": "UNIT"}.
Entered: {"value": 9866.48, "unit": "ft³"}
